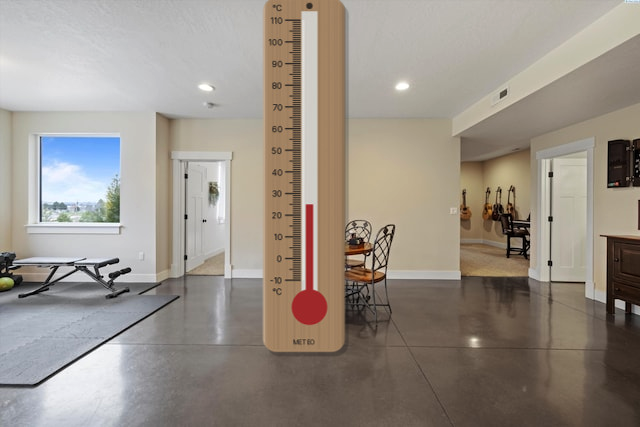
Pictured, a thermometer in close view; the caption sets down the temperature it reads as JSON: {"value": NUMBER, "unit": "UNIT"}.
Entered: {"value": 25, "unit": "°C"}
